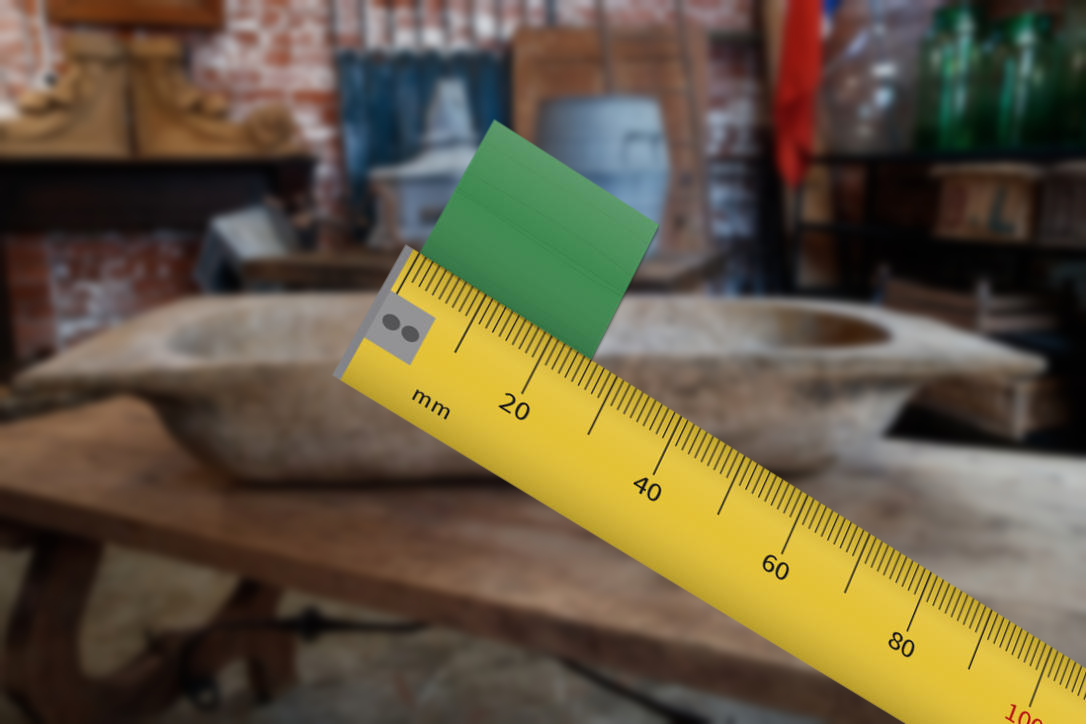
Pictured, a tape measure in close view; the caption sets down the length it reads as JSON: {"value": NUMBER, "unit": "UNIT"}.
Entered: {"value": 26, "unit": "mm"}
